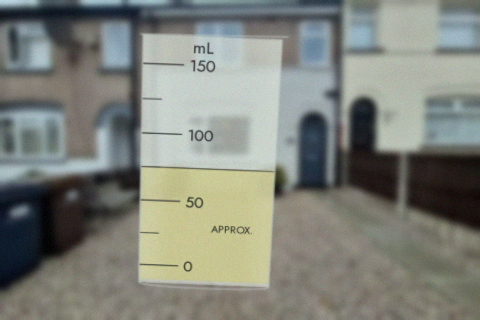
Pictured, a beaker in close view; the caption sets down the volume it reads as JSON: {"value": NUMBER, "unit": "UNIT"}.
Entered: {"value": 75, "unit": "mL"}
